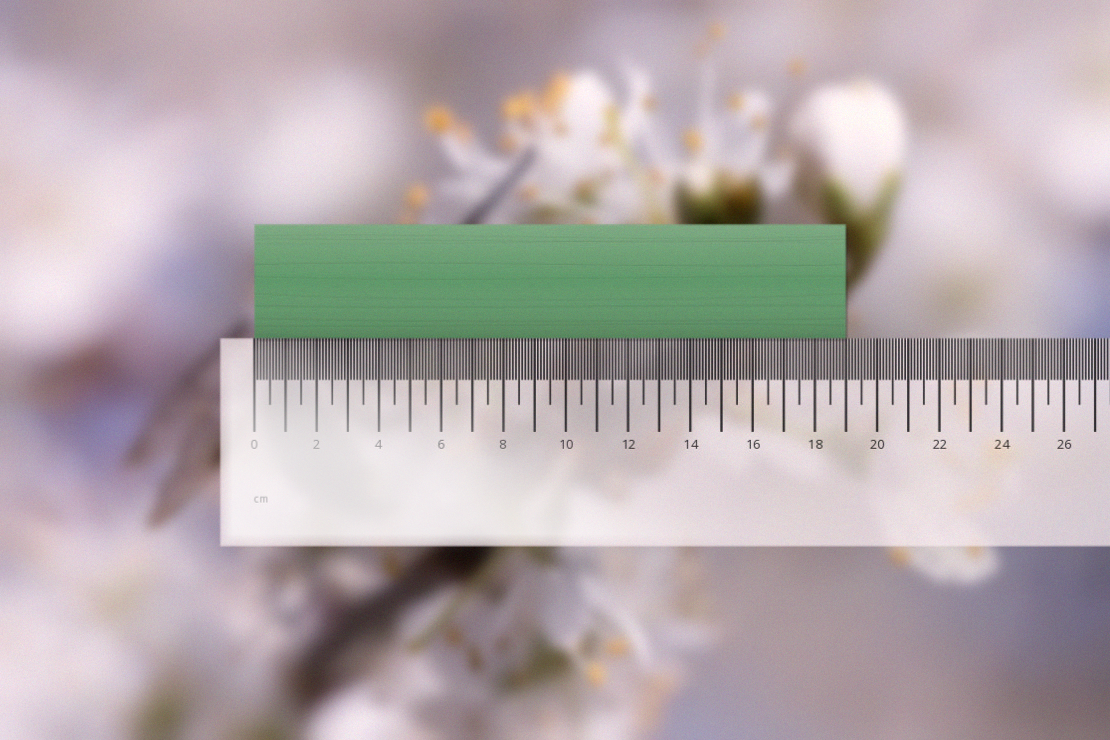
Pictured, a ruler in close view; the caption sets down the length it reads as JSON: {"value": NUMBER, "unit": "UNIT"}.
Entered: {"value": 19, "unit": "cm"}
